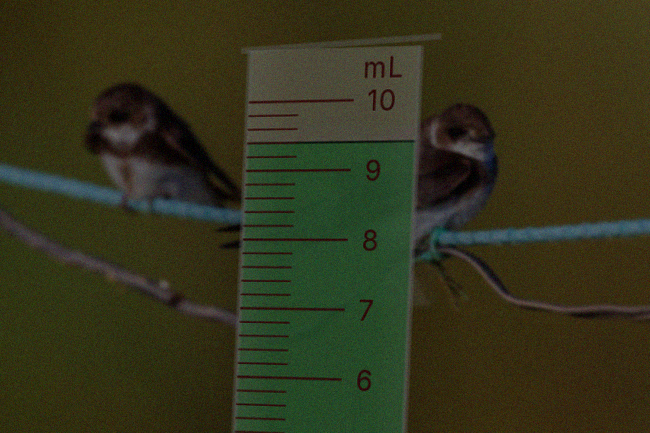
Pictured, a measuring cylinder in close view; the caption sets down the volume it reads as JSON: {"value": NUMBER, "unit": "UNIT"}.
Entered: {"value": 9.4, "unit": "mL"}
